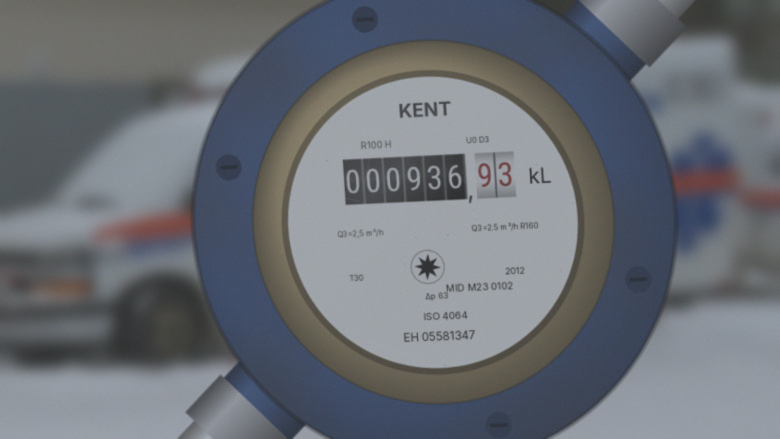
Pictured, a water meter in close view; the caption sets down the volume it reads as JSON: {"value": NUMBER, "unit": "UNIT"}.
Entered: {"value": 936.93, "unit": "kL"}
